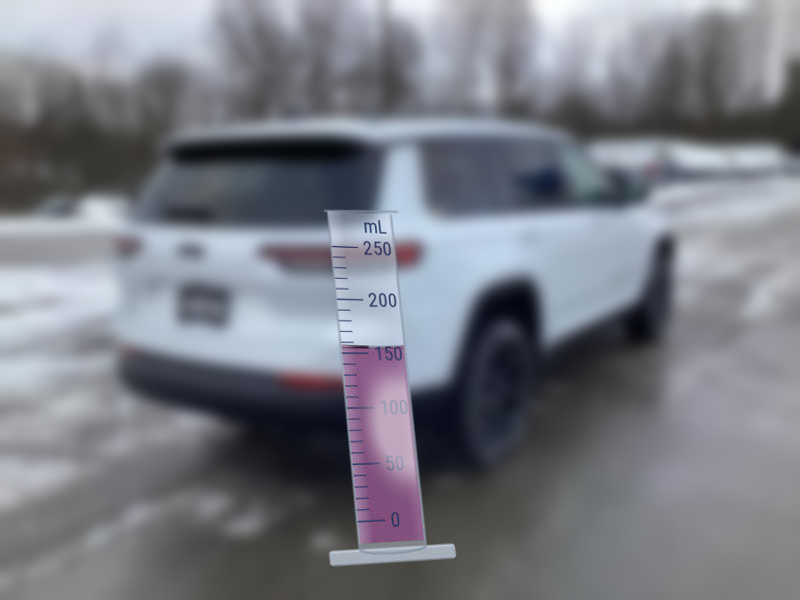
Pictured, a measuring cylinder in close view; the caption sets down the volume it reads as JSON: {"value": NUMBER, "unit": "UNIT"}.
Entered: {"value": 155, "unit": "mL"}
